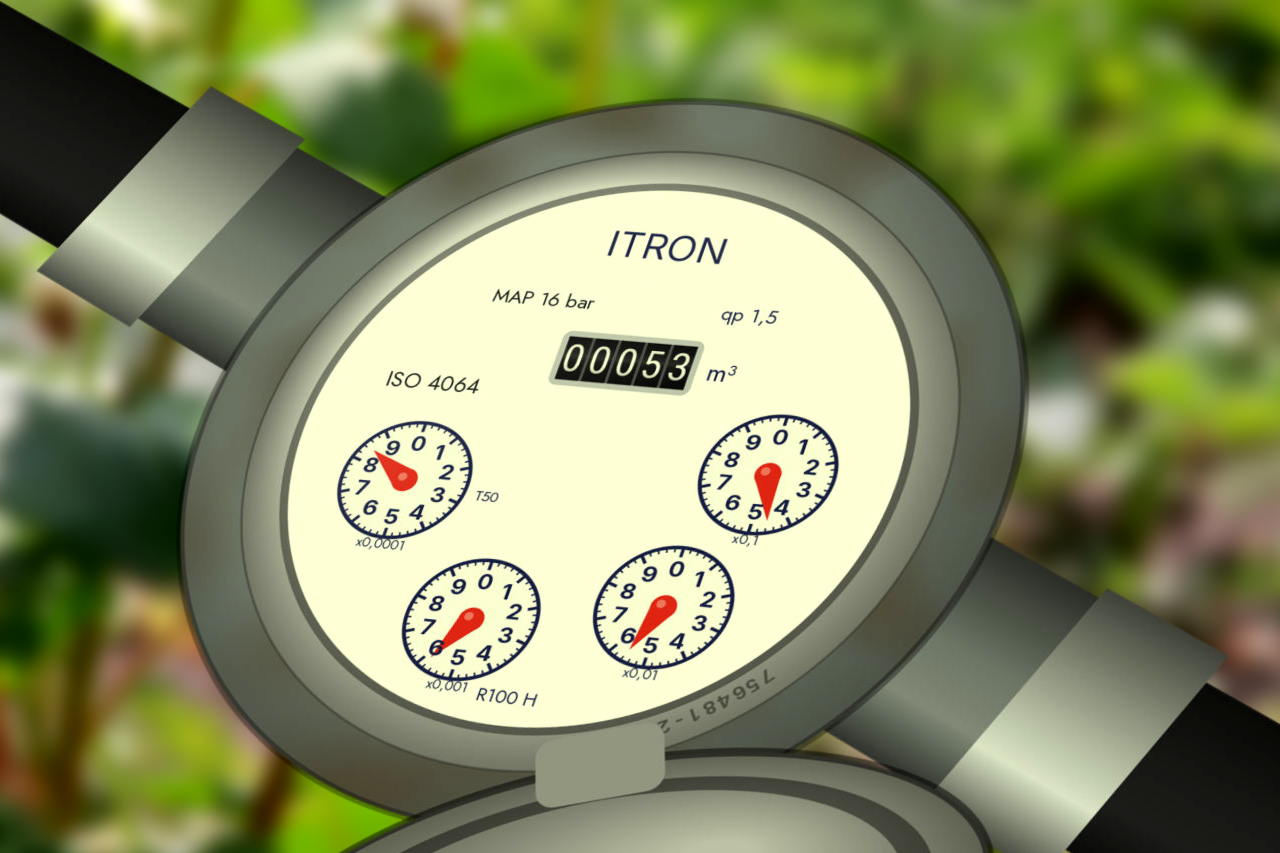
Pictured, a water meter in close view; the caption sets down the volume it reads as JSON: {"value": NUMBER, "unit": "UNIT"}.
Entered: {"value": 53.4558, "unit": "m³"}
